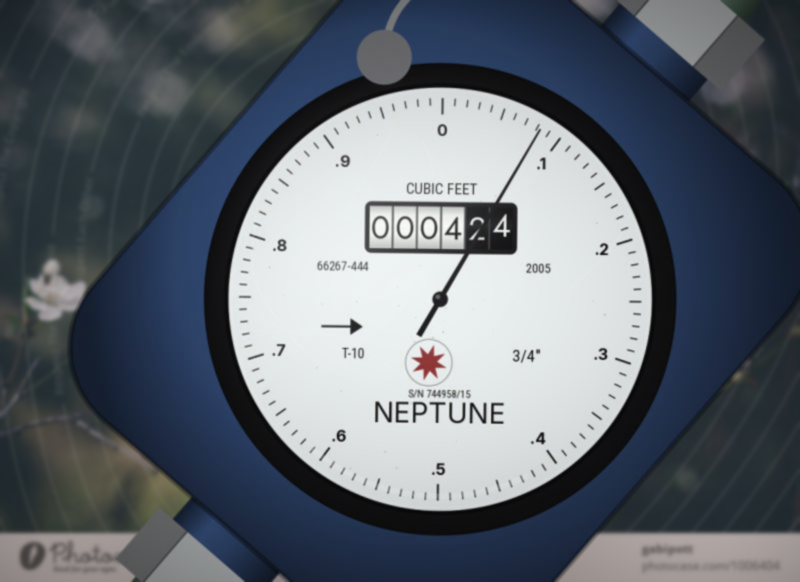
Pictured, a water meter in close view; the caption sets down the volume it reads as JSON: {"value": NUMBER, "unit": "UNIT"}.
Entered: {"value": 424.08, "unit": "ft³"}
